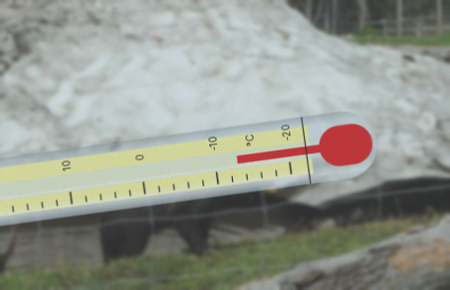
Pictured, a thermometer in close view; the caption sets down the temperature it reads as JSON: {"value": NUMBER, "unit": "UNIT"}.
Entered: {"value": -13, "unit": "°C"}
